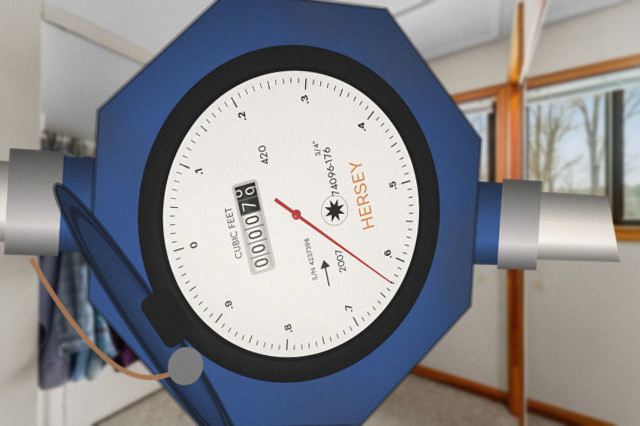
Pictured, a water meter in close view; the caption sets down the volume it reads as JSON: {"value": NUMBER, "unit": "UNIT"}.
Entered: {"value": 78.63, "unit": "ft³"}
